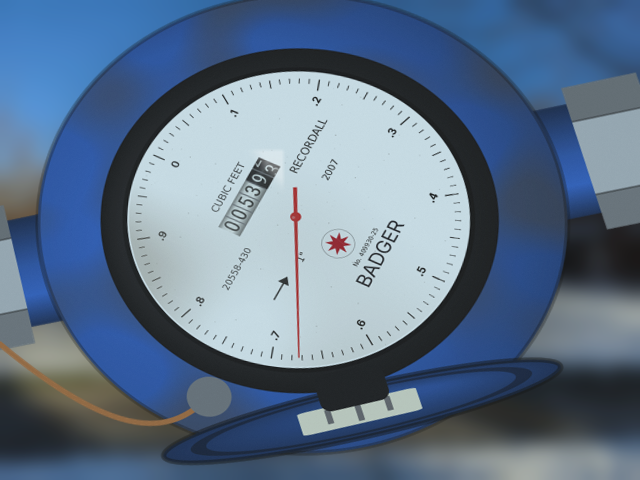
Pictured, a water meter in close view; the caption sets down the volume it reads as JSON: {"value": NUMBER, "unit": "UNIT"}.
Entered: {"value": 5392.67, "unit": "ft³"}
